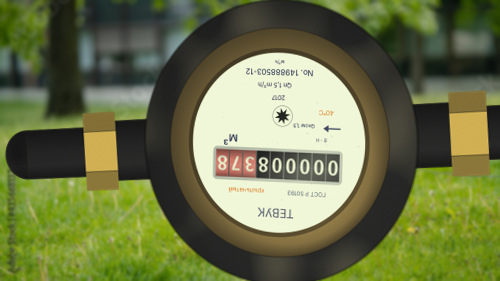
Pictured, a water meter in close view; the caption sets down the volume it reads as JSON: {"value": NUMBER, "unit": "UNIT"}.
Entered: {"value": 8.378, "unit": "m³"}
